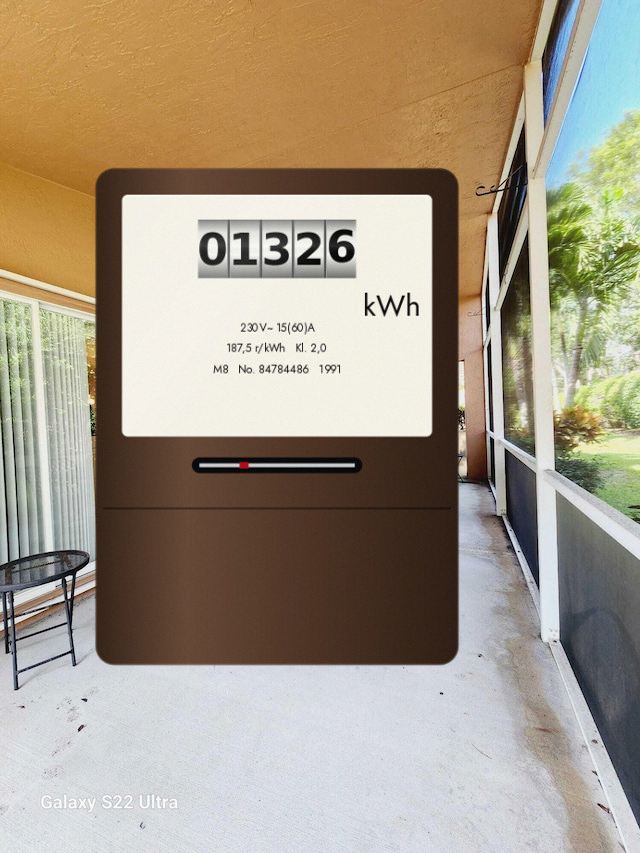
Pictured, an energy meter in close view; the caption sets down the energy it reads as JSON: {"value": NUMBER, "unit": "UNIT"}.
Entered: {"value": 1326, "unit": "kWh"}
